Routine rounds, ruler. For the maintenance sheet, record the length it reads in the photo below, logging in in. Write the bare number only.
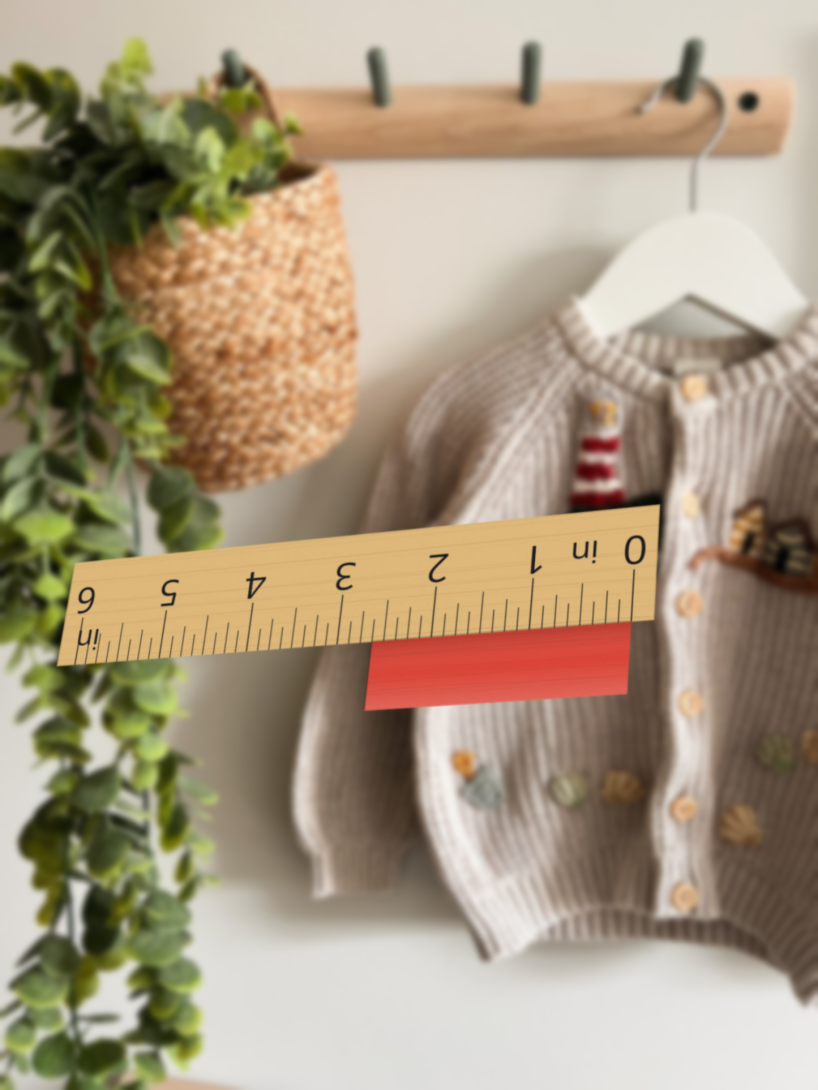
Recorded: 2.625
